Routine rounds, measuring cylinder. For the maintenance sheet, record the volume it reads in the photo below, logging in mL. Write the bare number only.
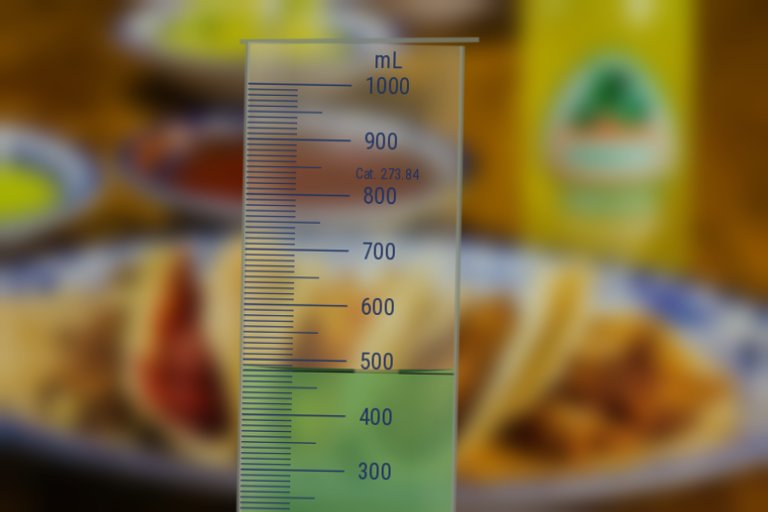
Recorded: 480
